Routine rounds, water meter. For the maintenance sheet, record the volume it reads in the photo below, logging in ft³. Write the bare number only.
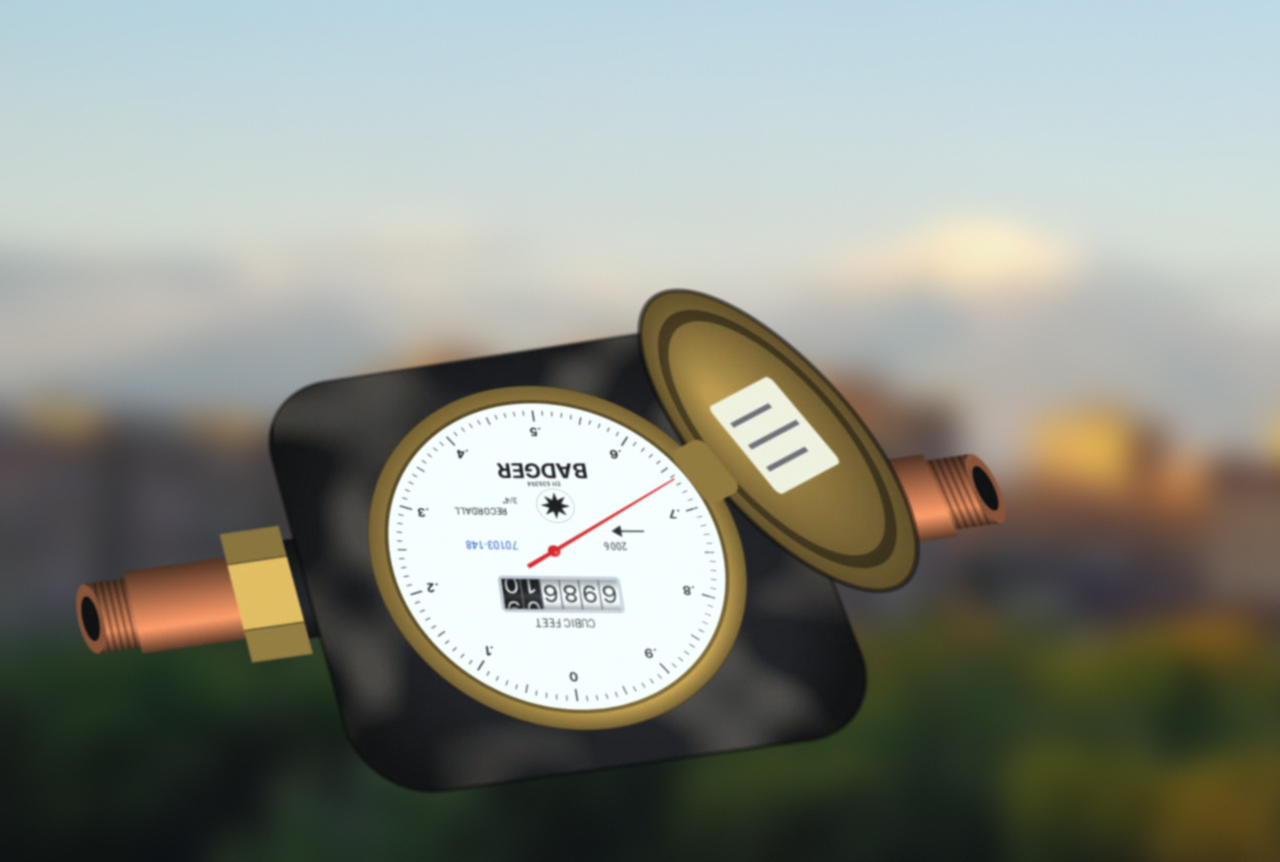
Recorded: 698609.66
